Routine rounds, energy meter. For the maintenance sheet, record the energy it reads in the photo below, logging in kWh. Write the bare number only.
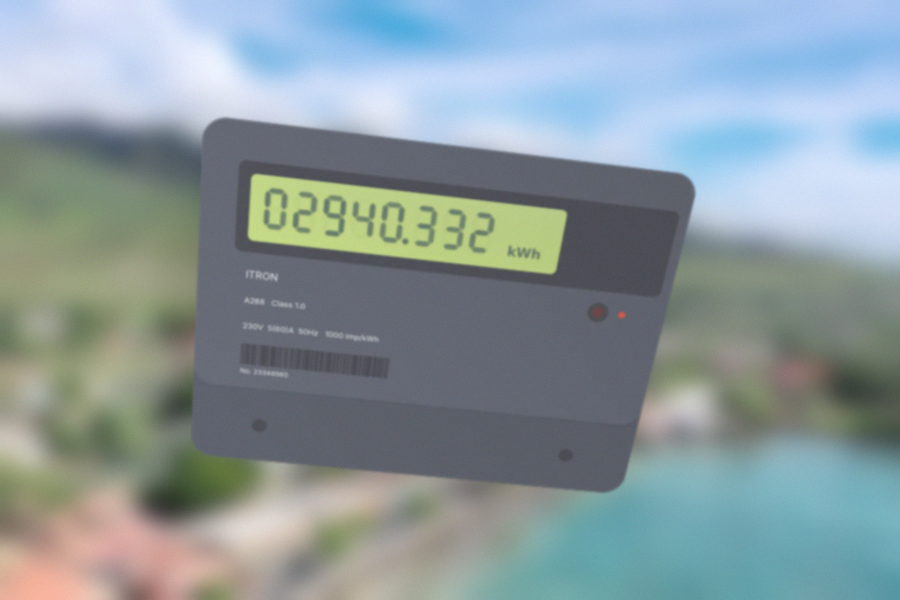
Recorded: 2940.332
